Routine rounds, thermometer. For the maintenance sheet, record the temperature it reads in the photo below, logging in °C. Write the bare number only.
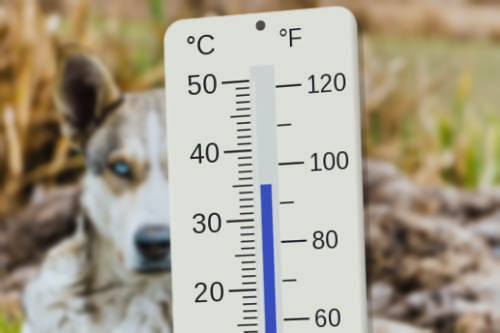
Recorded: 35
